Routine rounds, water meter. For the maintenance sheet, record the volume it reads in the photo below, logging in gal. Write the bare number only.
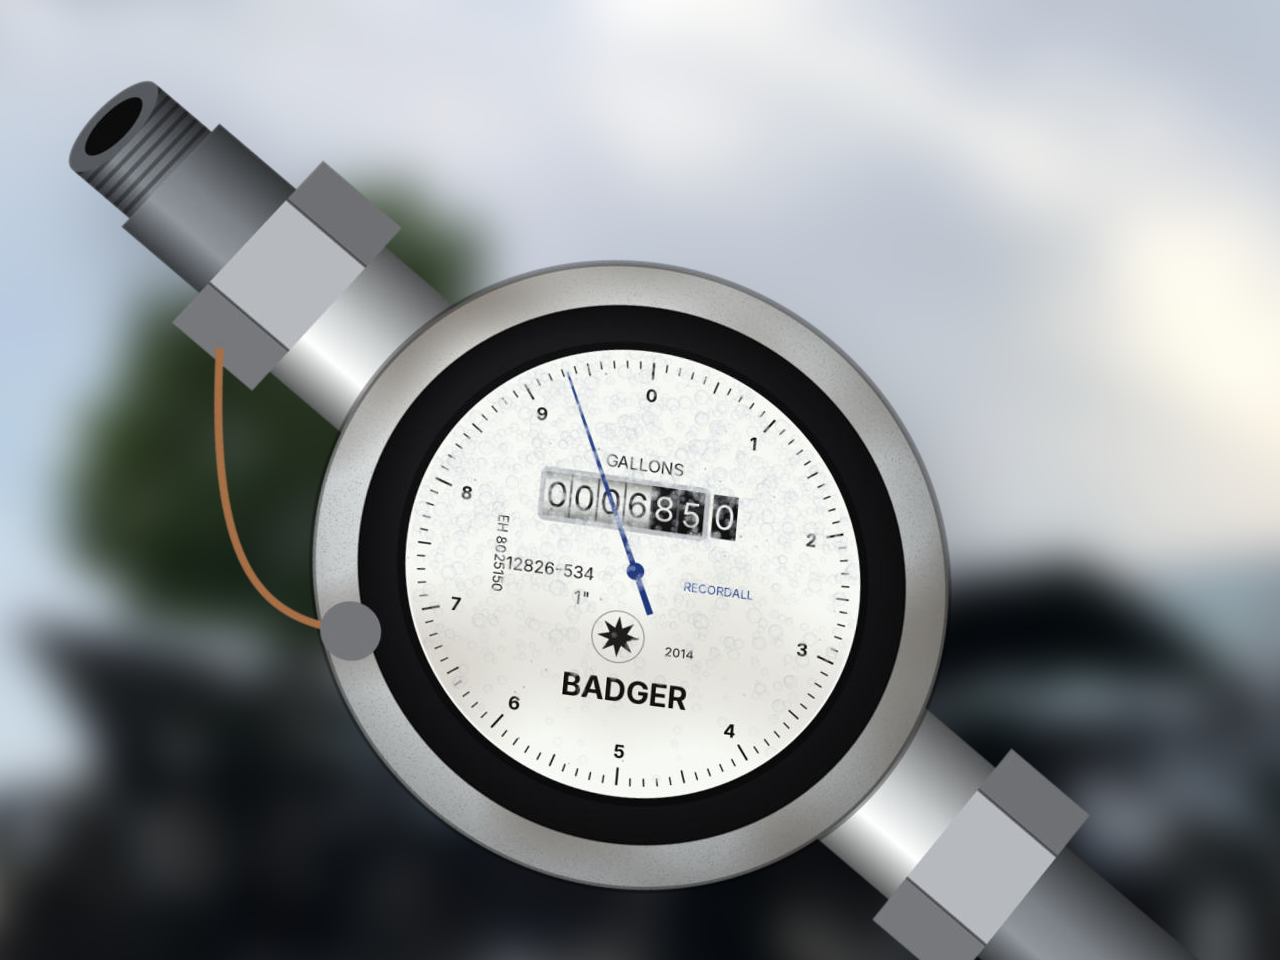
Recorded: 6849.3
